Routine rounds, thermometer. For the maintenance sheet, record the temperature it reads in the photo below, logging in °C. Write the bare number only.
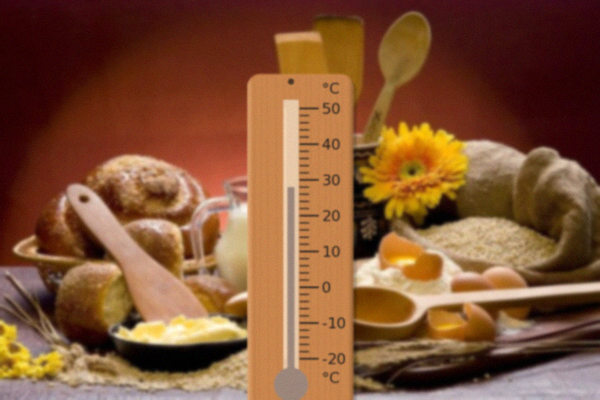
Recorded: 28
